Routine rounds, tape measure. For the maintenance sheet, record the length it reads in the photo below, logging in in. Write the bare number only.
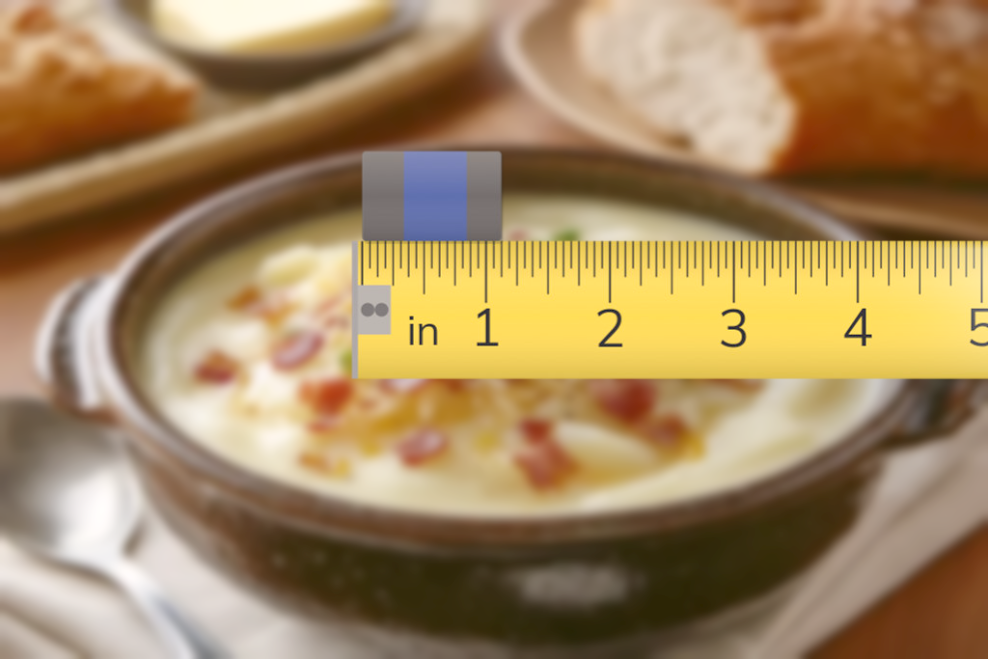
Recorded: 1.125
